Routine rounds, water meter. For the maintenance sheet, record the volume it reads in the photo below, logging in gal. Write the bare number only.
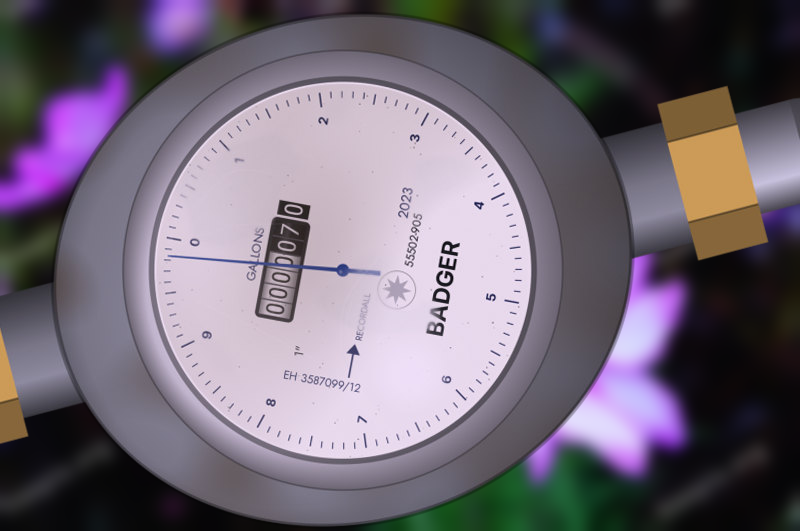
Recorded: 69.8
